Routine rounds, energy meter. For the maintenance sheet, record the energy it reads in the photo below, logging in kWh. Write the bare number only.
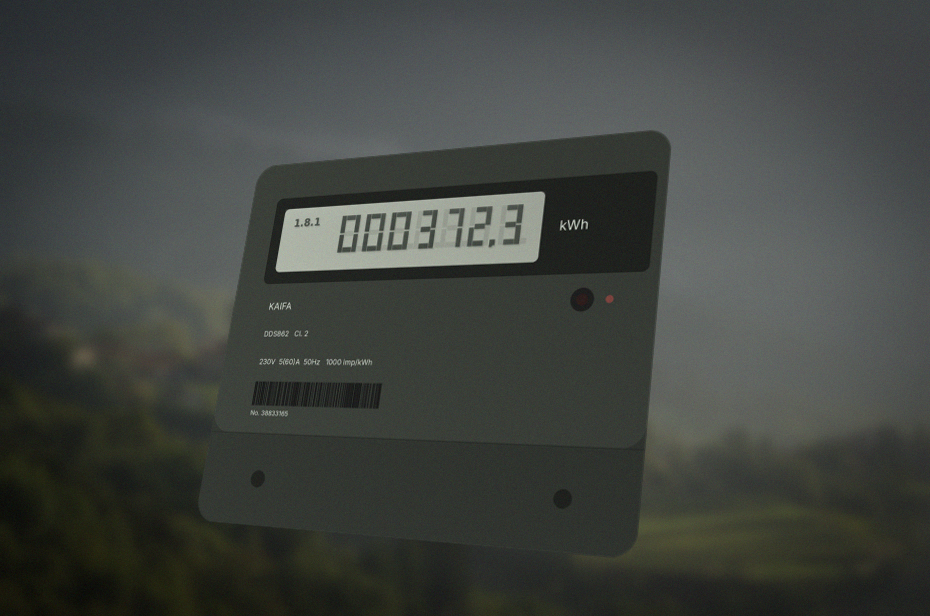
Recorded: 372.3
